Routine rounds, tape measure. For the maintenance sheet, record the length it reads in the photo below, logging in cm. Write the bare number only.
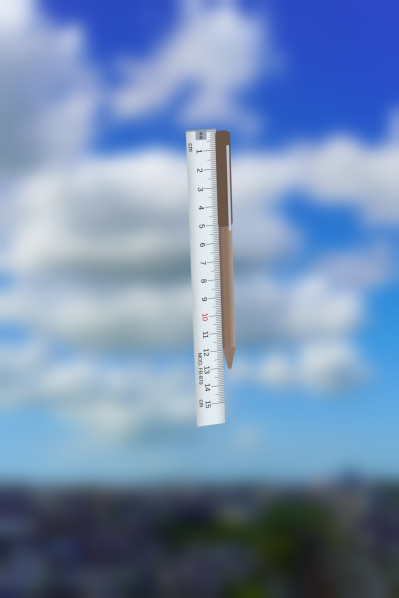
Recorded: 13.5
